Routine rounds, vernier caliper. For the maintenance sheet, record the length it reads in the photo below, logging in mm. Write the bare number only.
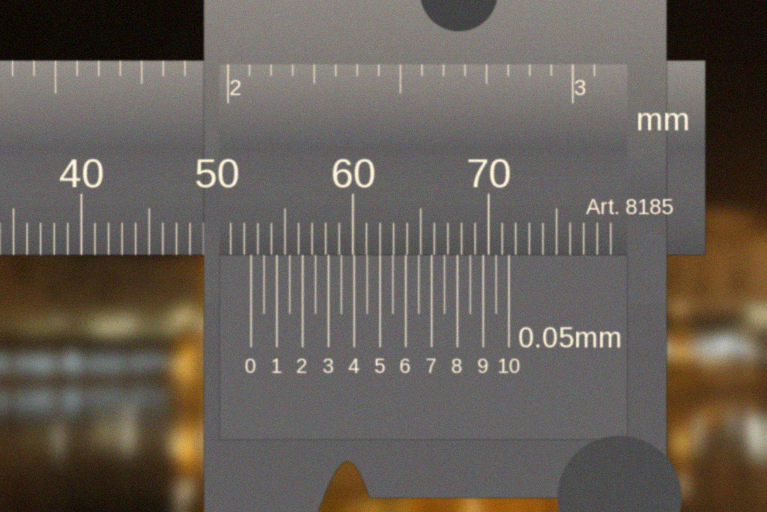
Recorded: 52.5
